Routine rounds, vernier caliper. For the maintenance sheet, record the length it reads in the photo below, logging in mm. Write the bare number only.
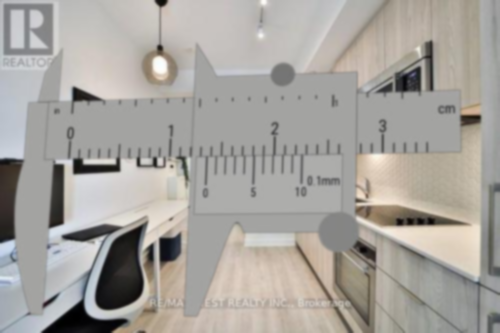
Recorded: 13.6
